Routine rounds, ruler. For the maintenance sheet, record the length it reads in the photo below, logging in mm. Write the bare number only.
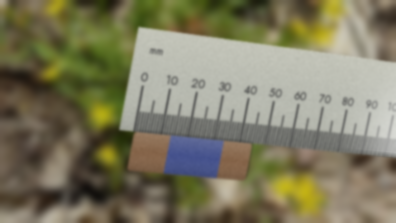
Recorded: 45
